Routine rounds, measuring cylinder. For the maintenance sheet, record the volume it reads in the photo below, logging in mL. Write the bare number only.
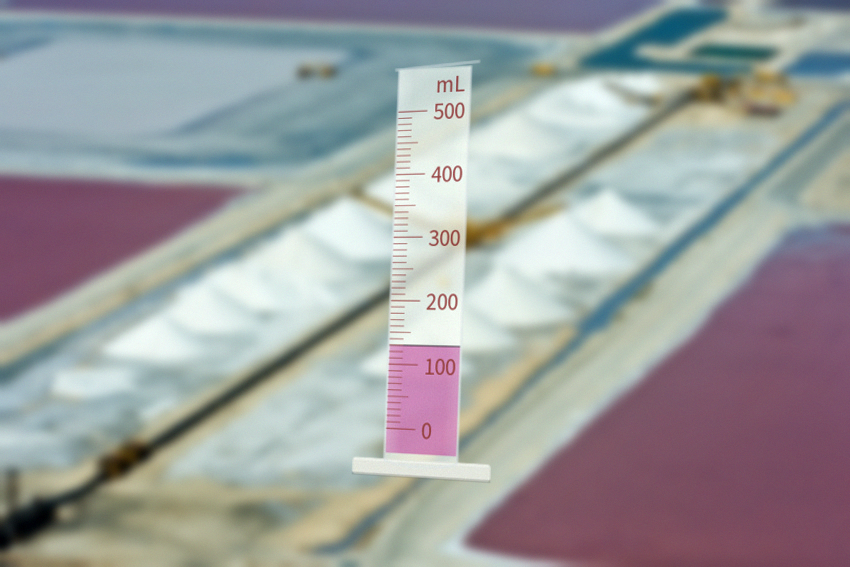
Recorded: 130
